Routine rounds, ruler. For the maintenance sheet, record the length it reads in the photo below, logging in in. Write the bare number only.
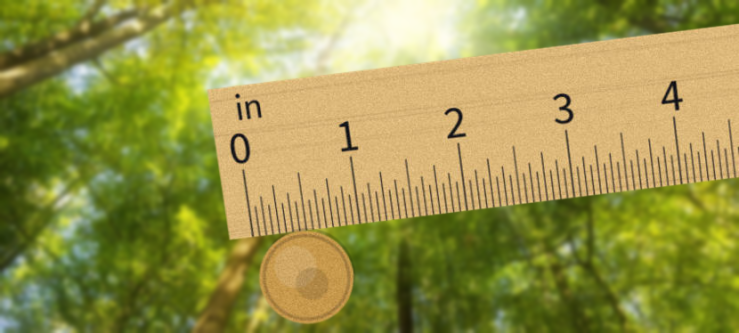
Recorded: 0.875
